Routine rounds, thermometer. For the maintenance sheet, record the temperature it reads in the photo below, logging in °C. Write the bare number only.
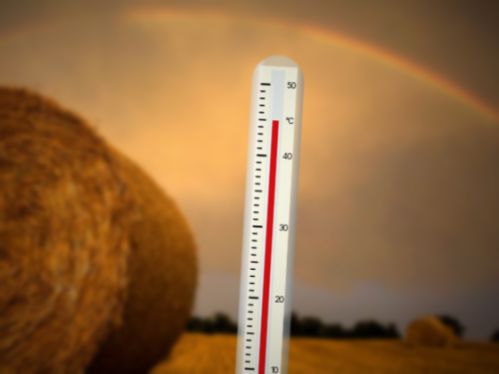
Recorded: 45
